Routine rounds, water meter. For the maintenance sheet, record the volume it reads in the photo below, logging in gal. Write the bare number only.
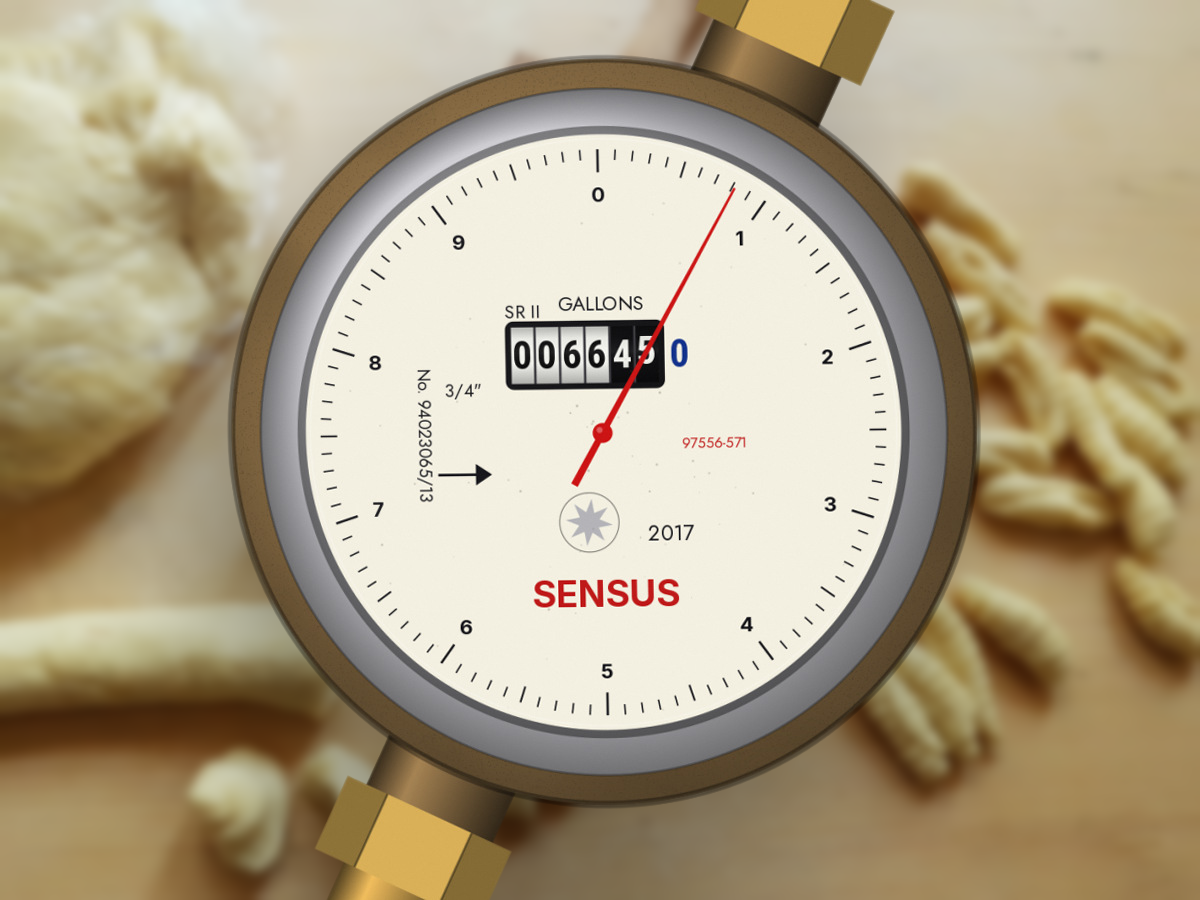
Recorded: 66450.8
